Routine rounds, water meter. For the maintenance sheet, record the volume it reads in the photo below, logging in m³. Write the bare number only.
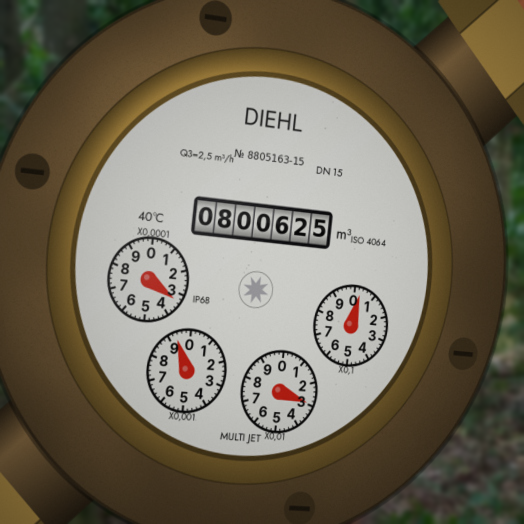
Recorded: 800625.0293
